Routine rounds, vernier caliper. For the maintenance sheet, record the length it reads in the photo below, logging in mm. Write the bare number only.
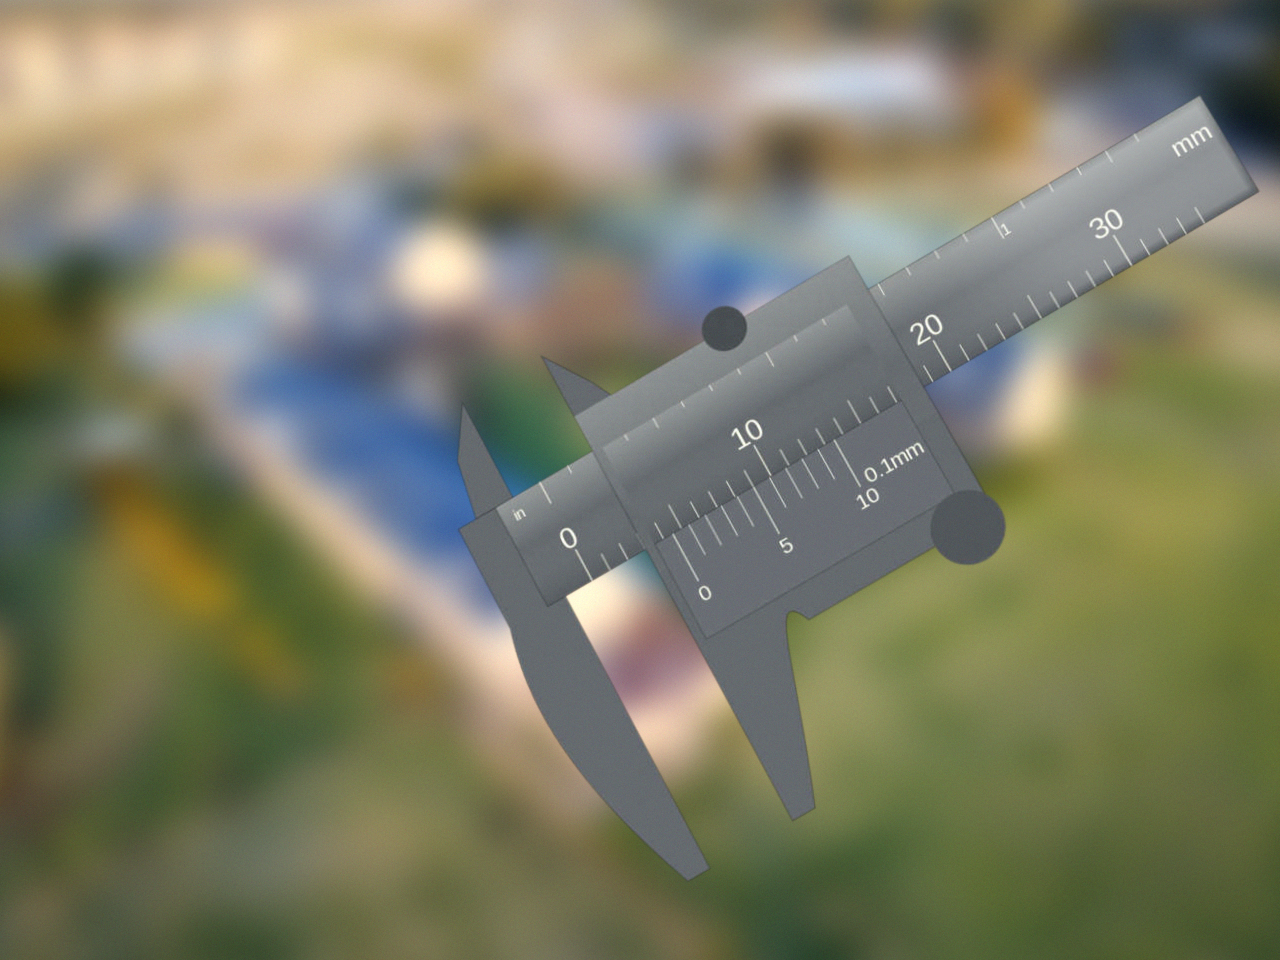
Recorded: 4.5
